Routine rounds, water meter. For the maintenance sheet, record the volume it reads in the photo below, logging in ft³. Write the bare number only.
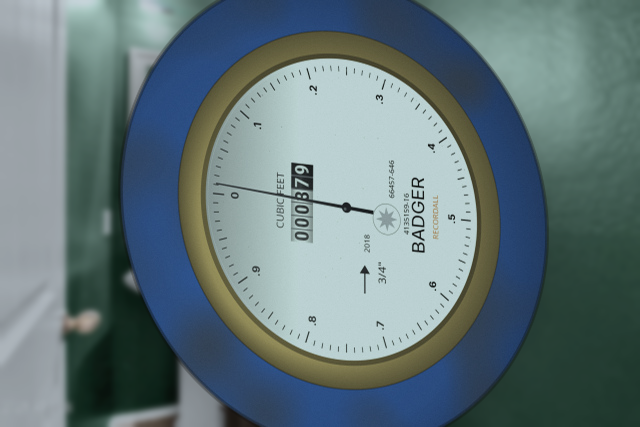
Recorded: 379.01
